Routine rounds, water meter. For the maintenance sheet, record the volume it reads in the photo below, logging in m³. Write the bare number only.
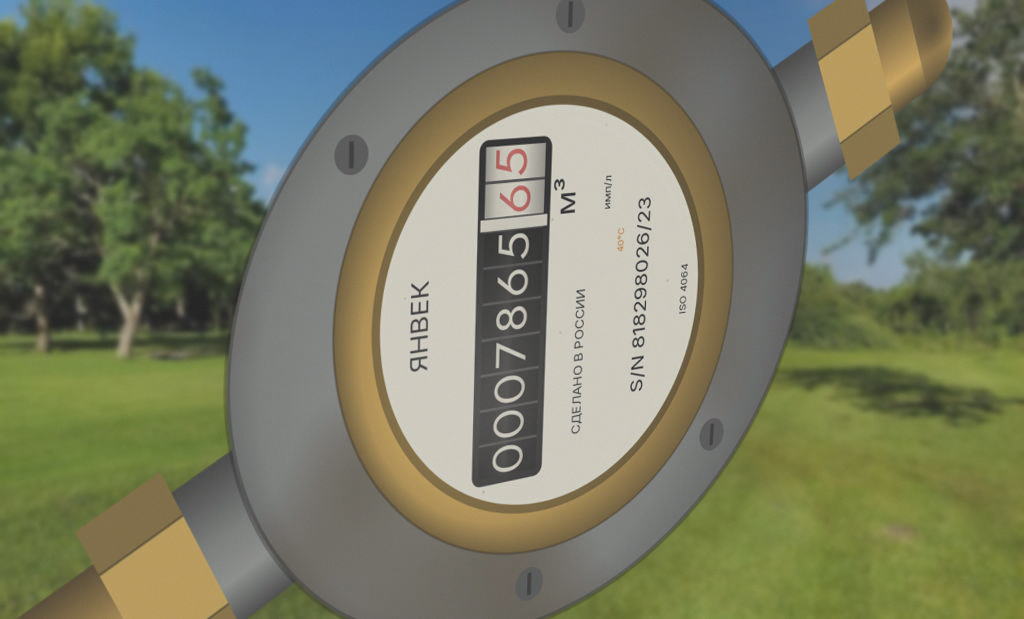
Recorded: 7865.65
